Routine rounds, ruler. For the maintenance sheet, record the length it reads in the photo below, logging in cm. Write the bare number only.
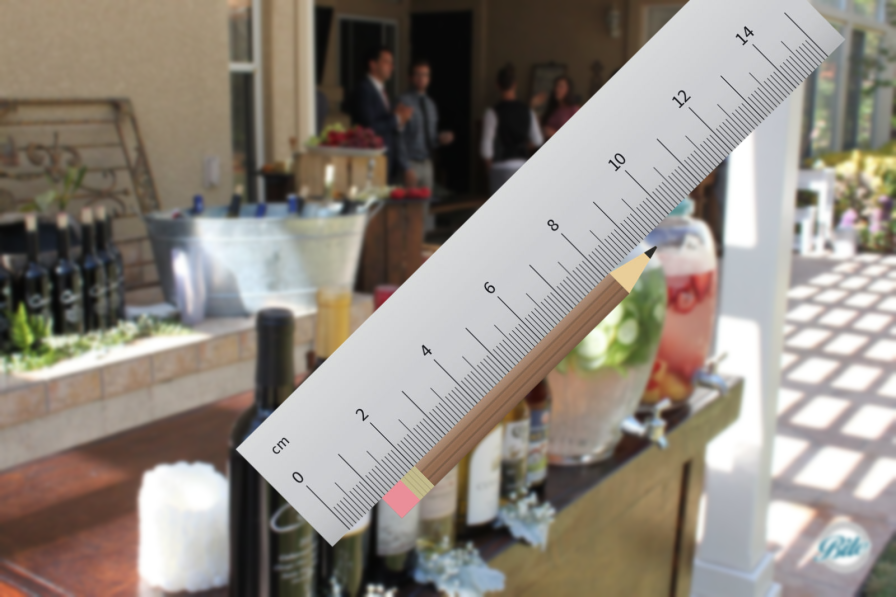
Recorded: 8.3
